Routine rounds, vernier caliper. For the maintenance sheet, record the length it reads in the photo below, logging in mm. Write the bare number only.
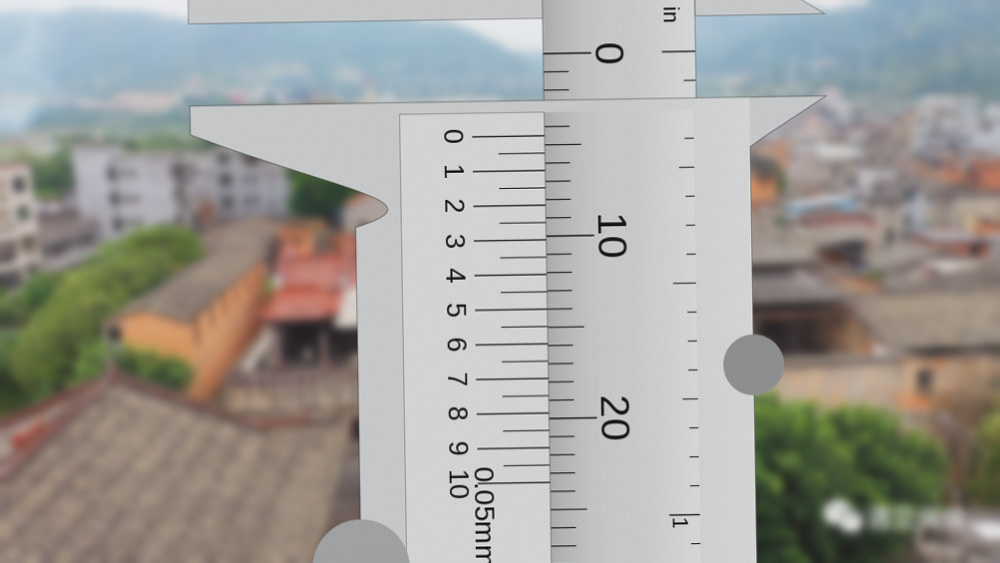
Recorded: 4.5
